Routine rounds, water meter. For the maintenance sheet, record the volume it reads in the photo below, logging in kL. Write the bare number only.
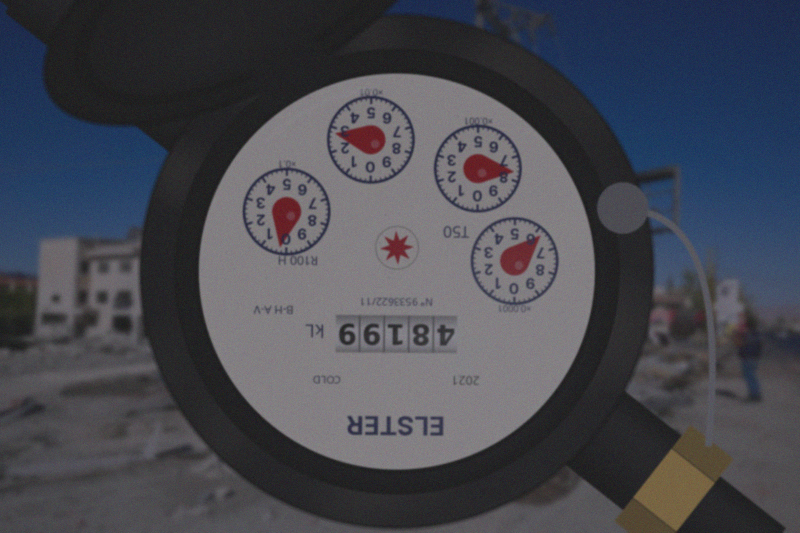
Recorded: 48199.0276
